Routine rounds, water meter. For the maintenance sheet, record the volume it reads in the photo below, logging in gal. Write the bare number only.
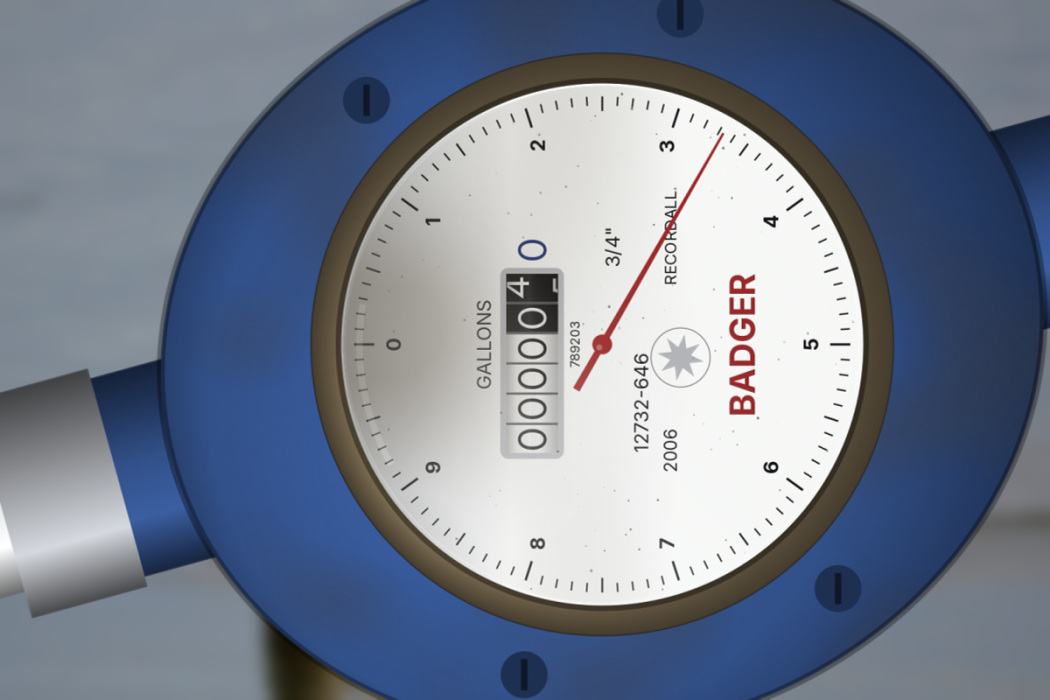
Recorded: 43.3
